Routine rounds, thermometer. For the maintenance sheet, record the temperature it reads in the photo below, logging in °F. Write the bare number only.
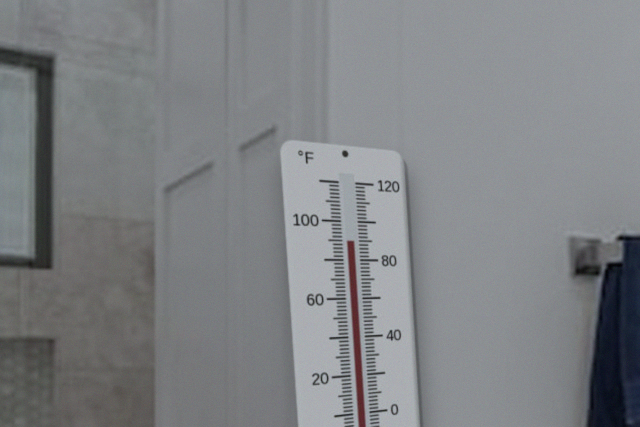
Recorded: 90
